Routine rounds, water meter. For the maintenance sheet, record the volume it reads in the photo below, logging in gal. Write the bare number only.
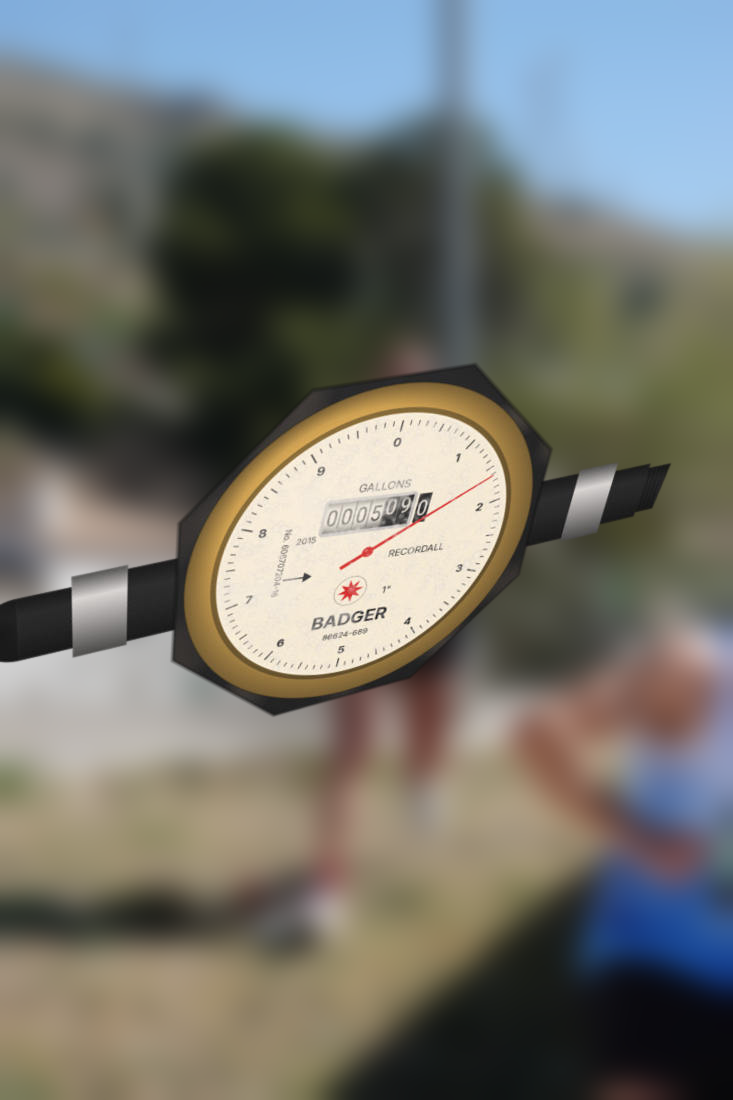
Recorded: 5091.6
